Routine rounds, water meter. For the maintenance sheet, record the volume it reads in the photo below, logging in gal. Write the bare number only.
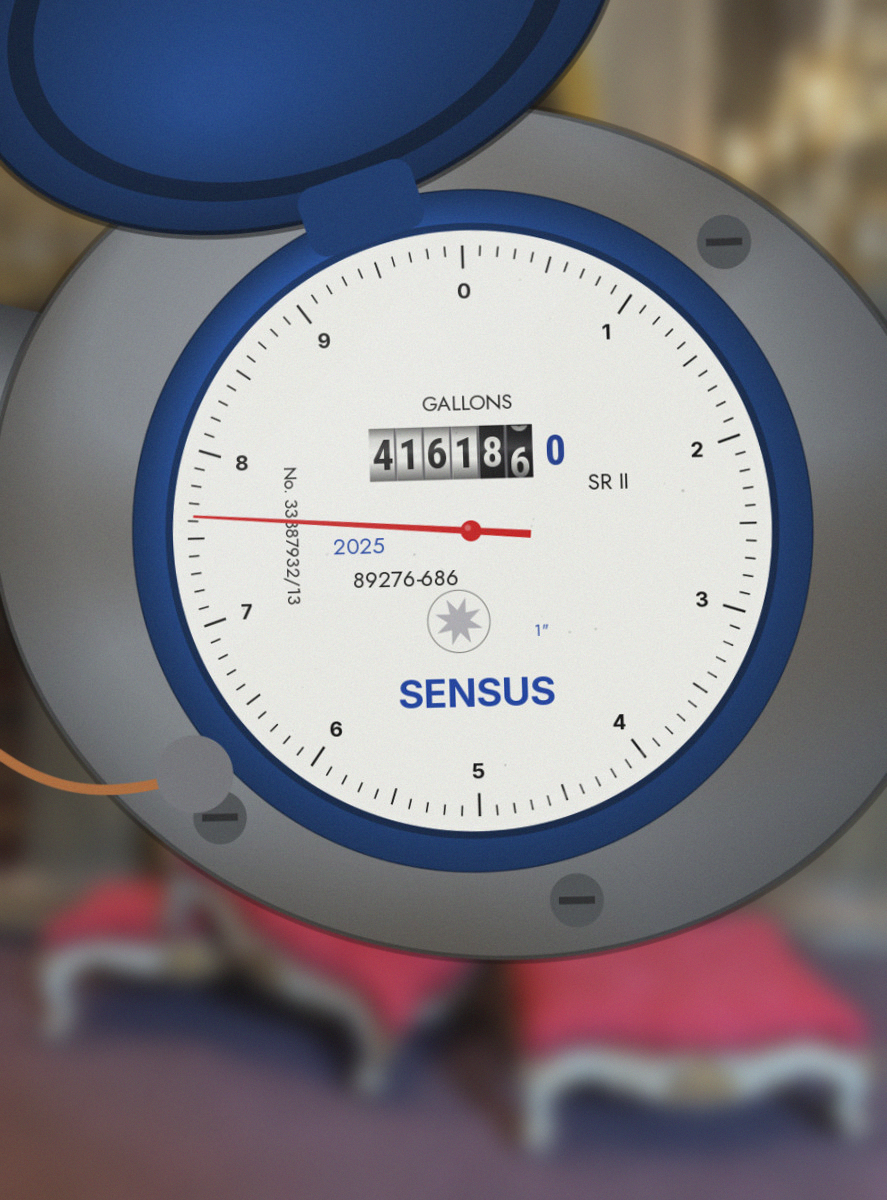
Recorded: 4161857.6
